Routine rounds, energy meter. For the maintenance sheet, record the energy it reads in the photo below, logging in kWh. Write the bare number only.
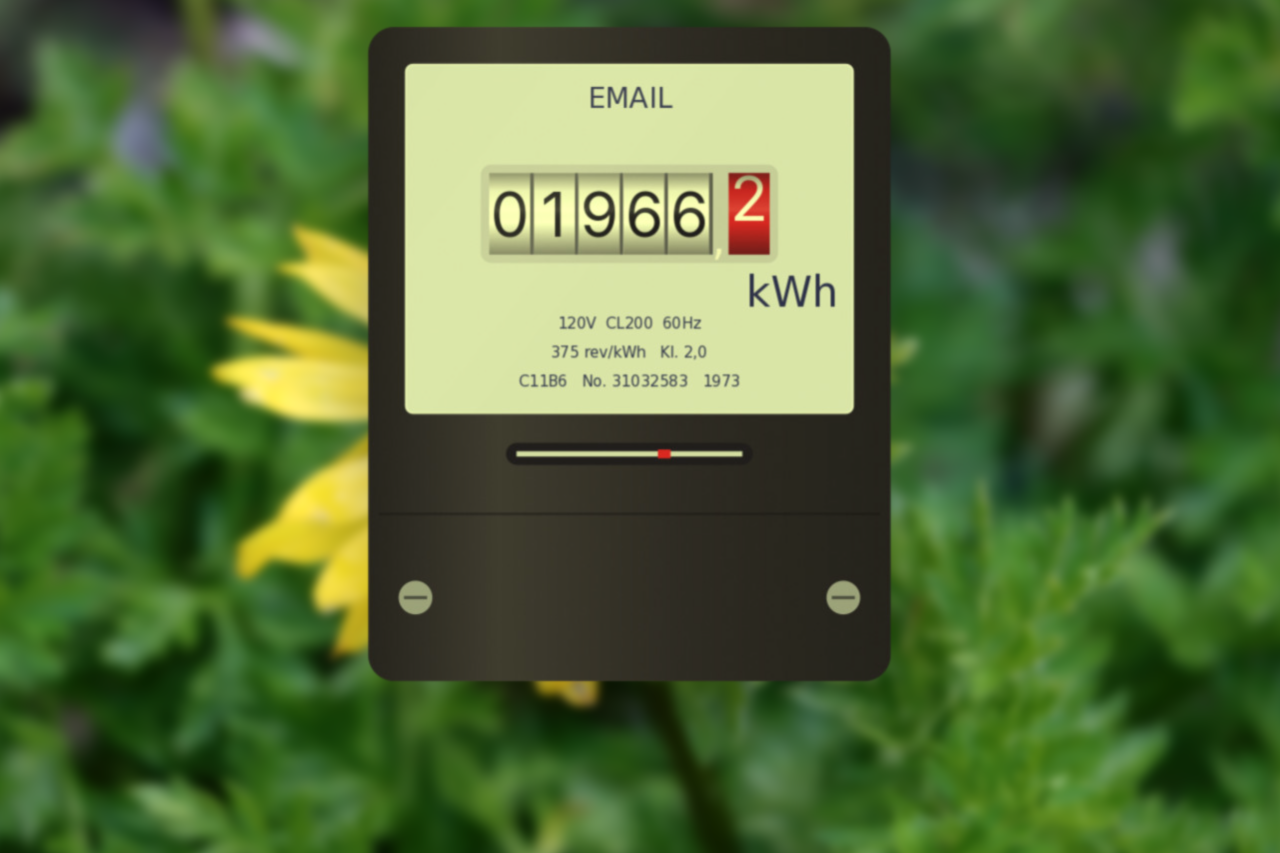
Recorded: 1966.2
